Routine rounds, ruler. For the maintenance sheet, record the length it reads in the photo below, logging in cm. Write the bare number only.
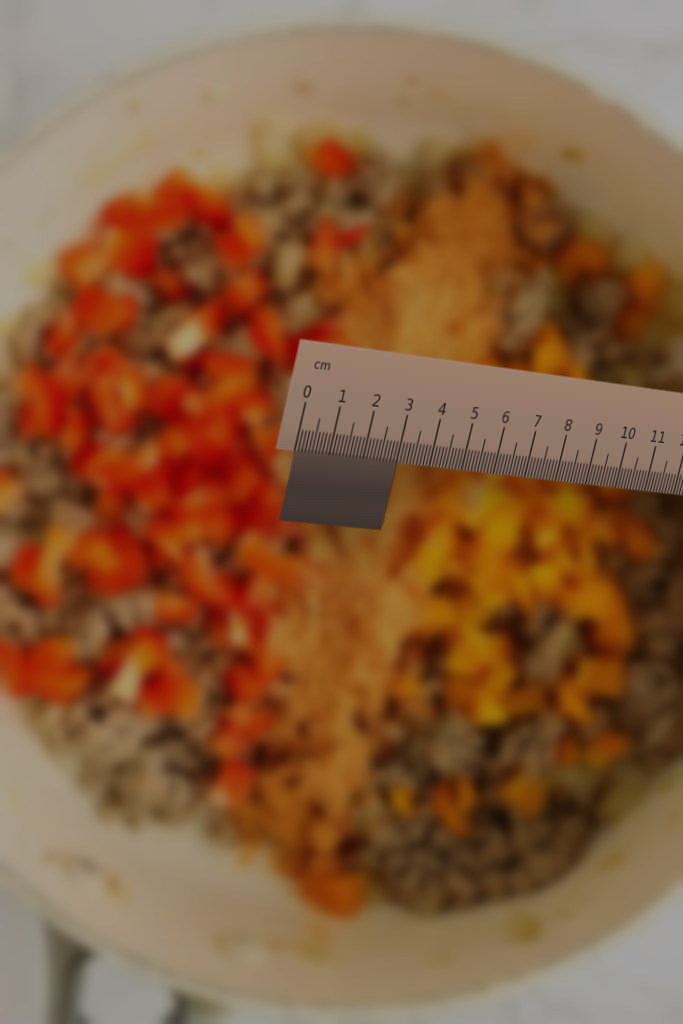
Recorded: 3
